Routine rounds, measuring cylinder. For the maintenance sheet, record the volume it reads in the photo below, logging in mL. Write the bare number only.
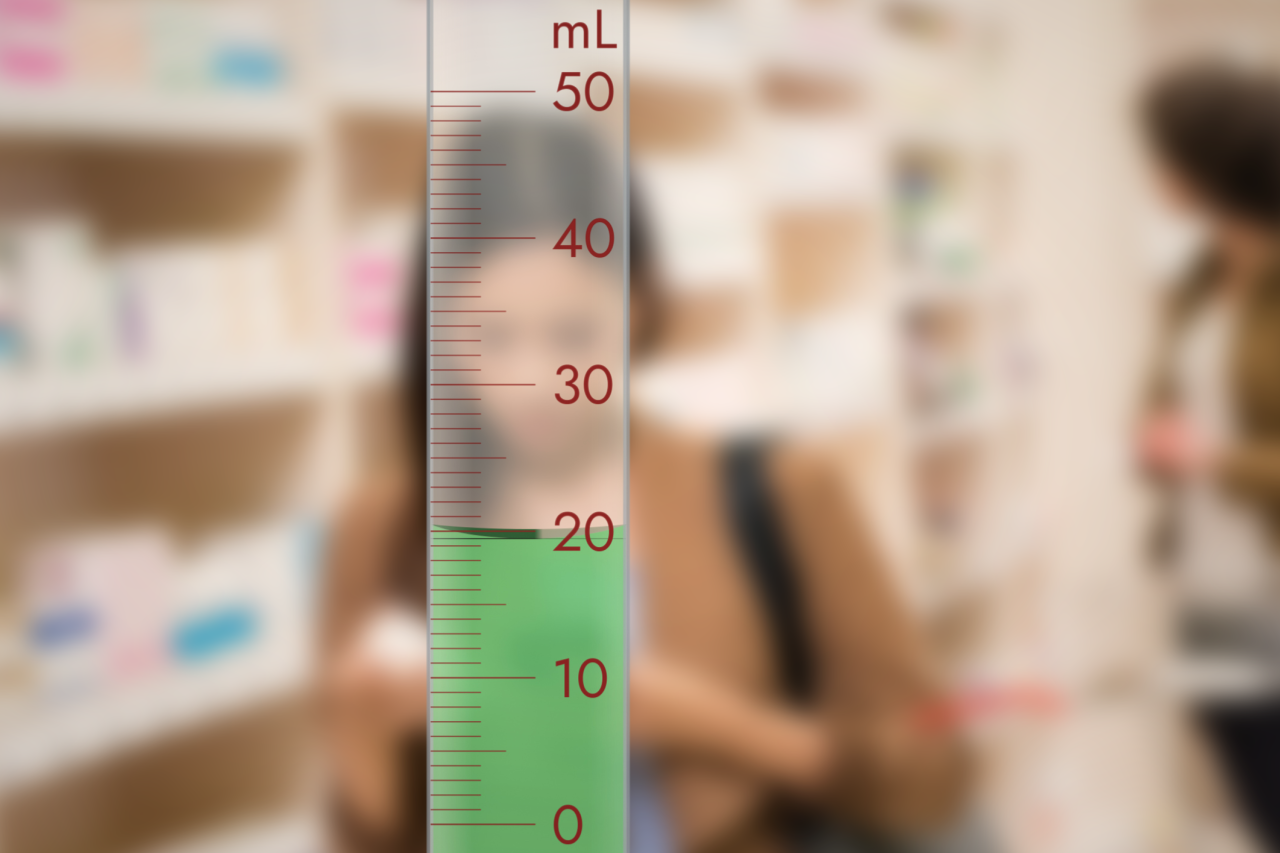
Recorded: 19.5
